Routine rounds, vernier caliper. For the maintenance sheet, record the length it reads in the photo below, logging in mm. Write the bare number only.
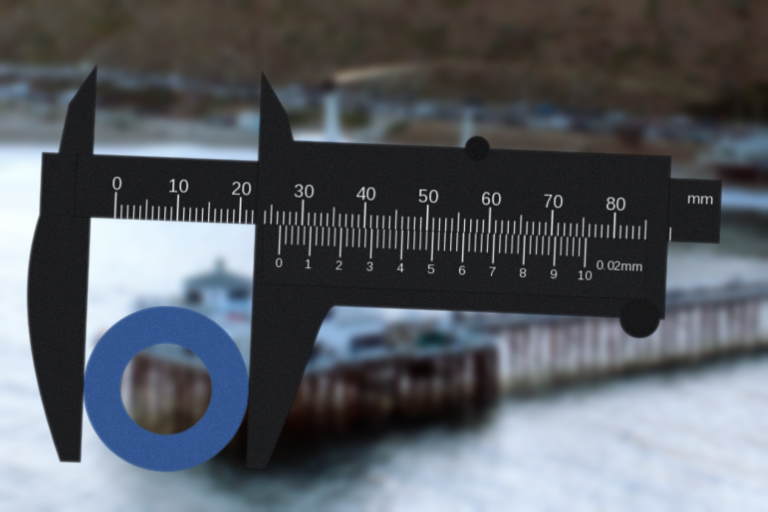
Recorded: 26.5
